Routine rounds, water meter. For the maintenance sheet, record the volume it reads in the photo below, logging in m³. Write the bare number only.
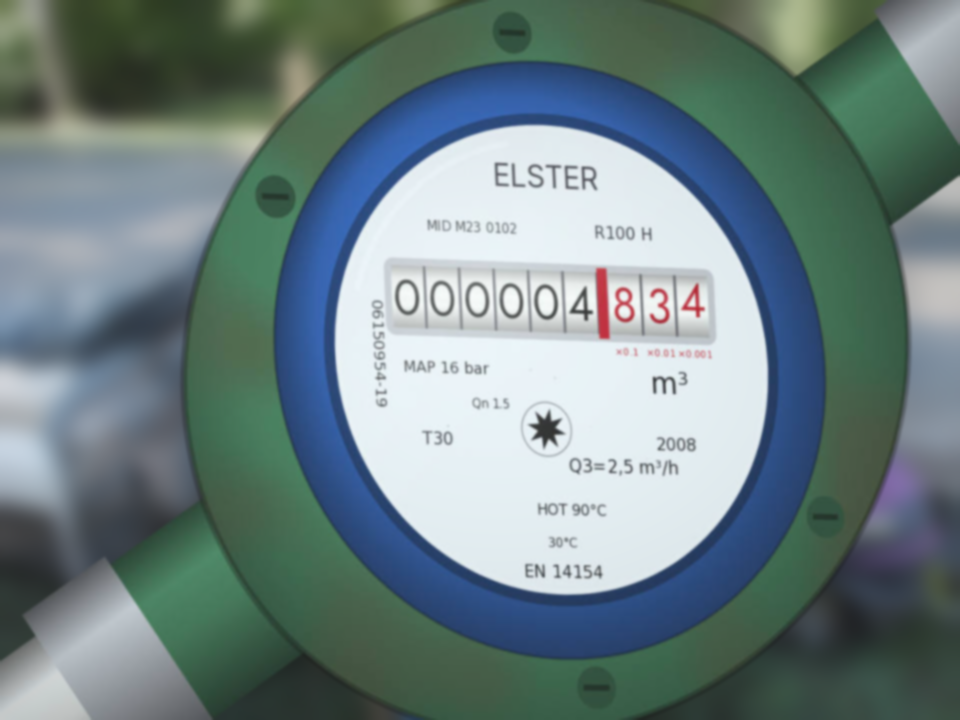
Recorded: 4.834
